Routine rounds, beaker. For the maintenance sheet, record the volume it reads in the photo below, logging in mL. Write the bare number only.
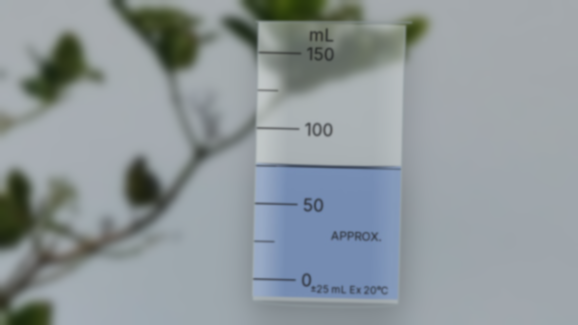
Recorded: 75
